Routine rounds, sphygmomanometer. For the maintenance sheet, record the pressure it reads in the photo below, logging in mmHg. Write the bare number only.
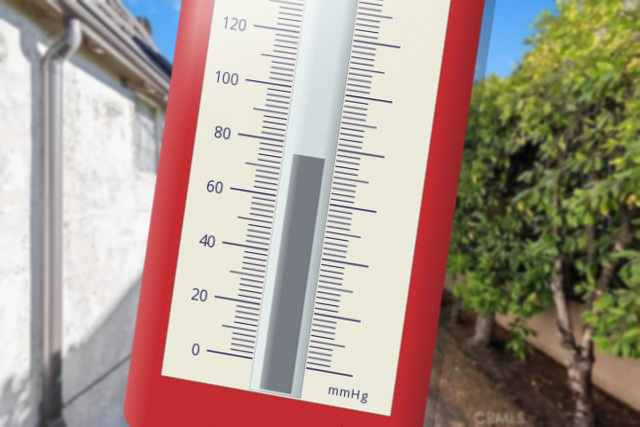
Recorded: 76
